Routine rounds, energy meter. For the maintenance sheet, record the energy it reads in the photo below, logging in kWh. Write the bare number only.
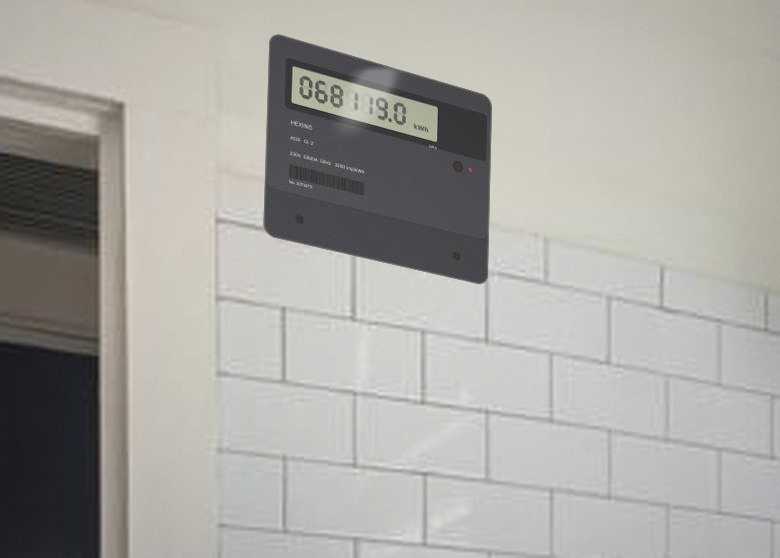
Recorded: 68119.0
